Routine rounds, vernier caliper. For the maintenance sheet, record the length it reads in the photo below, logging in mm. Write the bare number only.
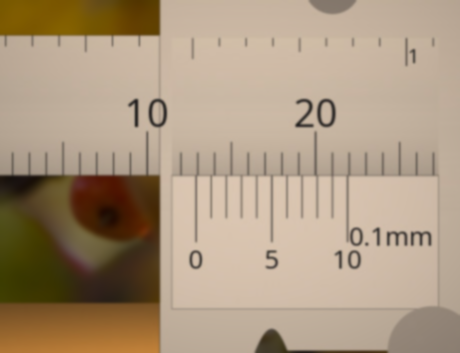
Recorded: 12.9
